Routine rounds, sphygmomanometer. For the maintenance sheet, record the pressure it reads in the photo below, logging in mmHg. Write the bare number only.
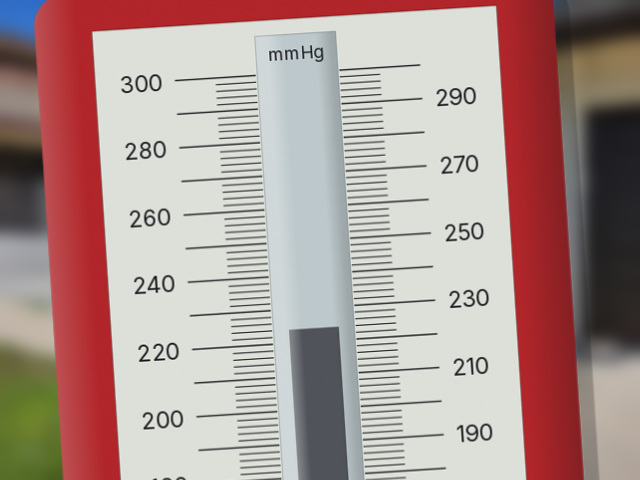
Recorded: 224
